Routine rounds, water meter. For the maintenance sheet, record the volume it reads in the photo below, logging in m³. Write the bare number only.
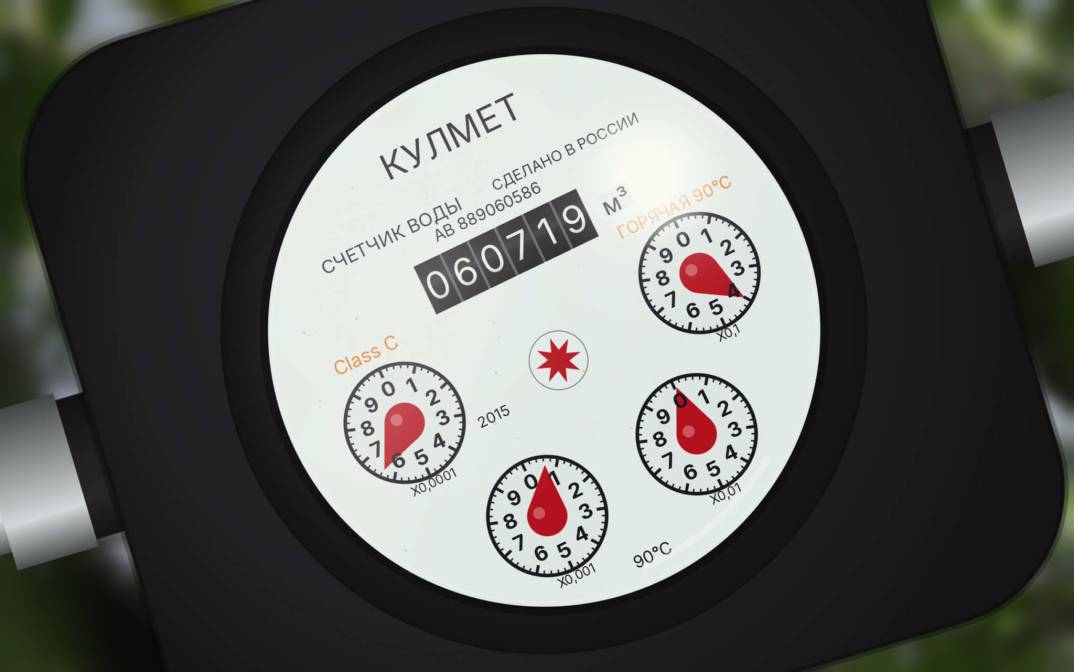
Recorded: 60719.4006
